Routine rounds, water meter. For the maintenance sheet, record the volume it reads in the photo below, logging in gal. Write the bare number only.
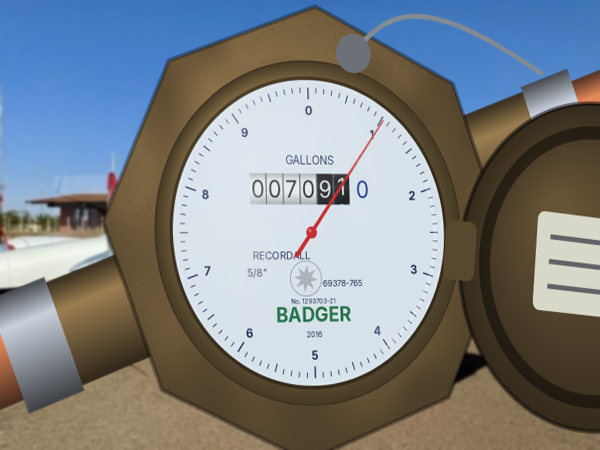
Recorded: 70911.0
